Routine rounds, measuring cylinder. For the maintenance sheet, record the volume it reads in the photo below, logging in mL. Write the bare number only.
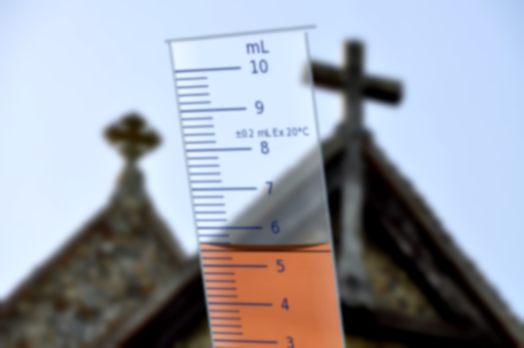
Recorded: 5.4
